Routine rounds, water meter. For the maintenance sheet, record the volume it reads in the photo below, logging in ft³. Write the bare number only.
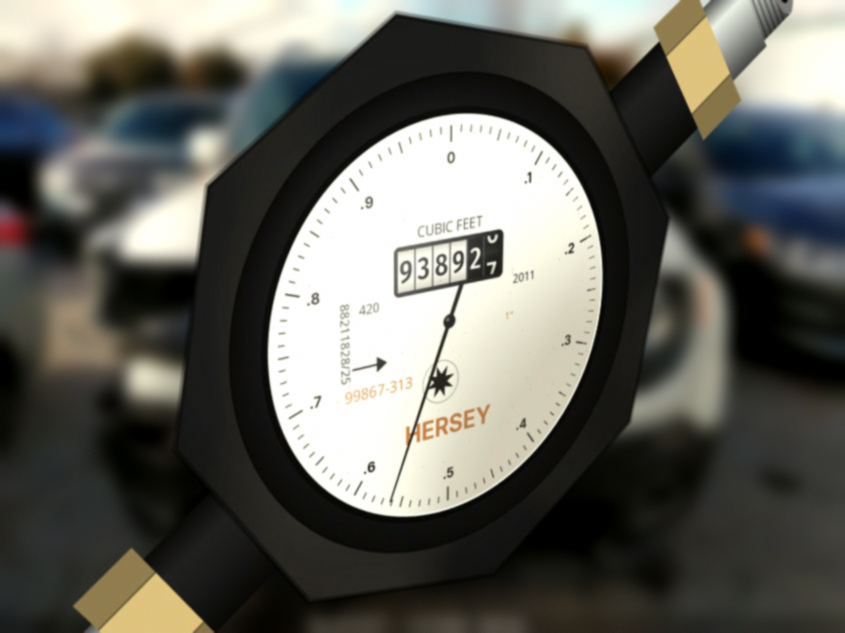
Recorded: 938926.56
